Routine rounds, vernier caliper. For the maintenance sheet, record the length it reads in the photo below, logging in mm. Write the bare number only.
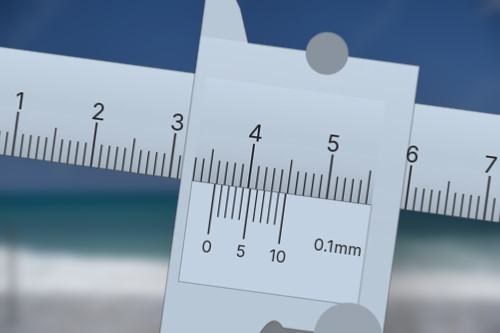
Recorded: 35.8
